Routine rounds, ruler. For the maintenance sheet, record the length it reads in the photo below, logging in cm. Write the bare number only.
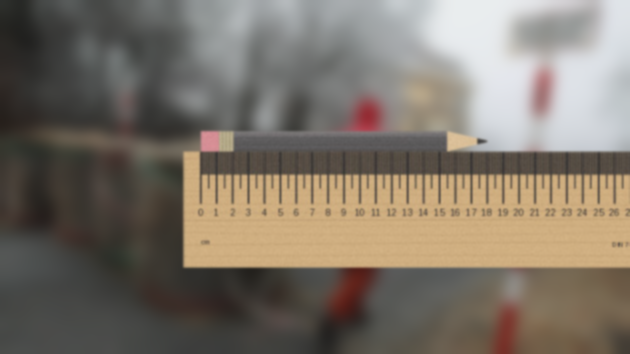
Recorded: 18
